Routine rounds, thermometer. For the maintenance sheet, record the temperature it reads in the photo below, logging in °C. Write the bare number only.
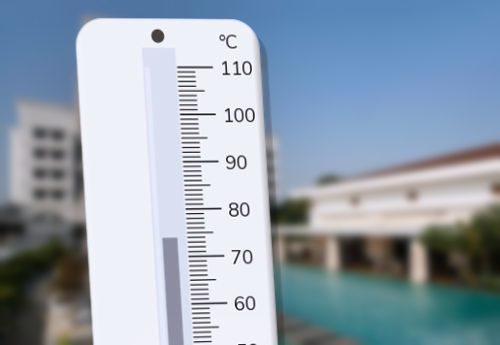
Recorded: 74
